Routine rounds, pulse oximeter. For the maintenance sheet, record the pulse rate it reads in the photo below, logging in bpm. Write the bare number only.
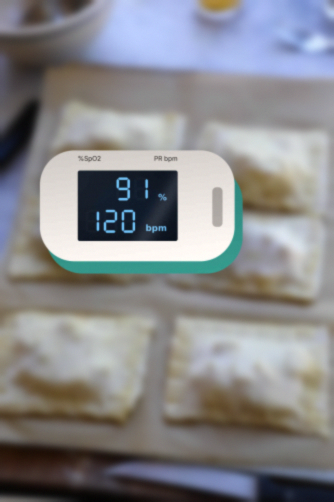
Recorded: 120
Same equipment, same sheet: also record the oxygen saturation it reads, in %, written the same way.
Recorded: 91
